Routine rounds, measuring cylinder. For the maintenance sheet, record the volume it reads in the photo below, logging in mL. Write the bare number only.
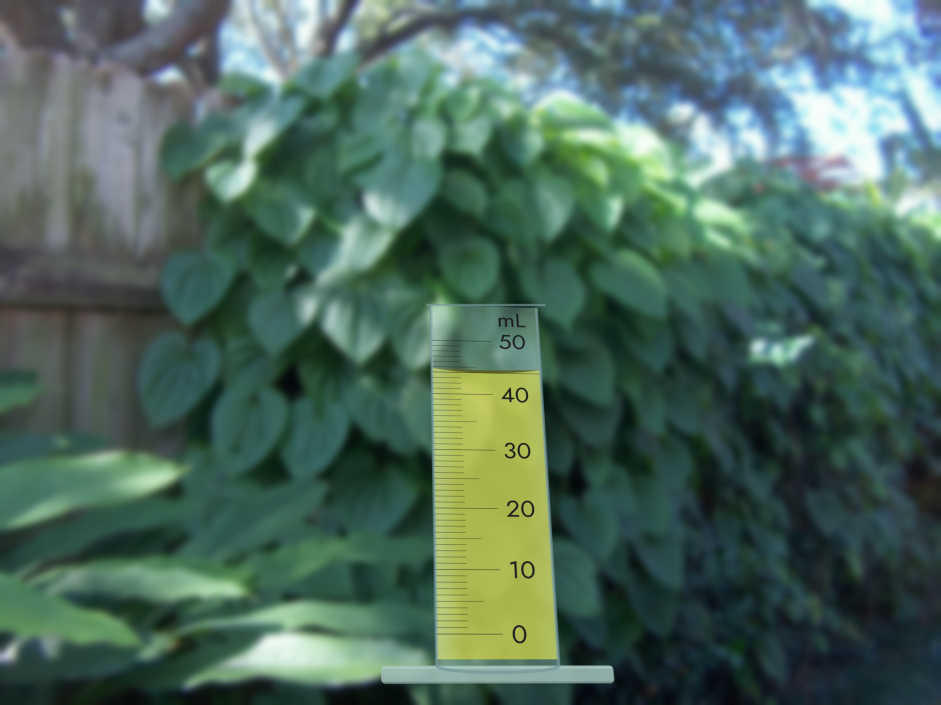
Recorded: 44
